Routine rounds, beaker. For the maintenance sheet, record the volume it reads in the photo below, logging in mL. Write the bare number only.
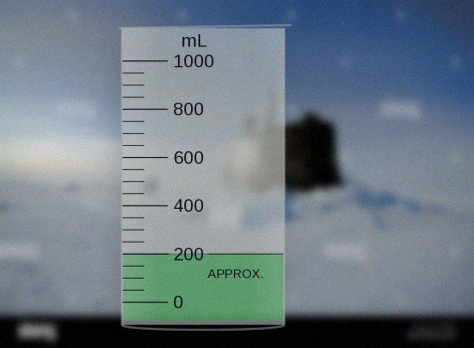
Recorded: 200
